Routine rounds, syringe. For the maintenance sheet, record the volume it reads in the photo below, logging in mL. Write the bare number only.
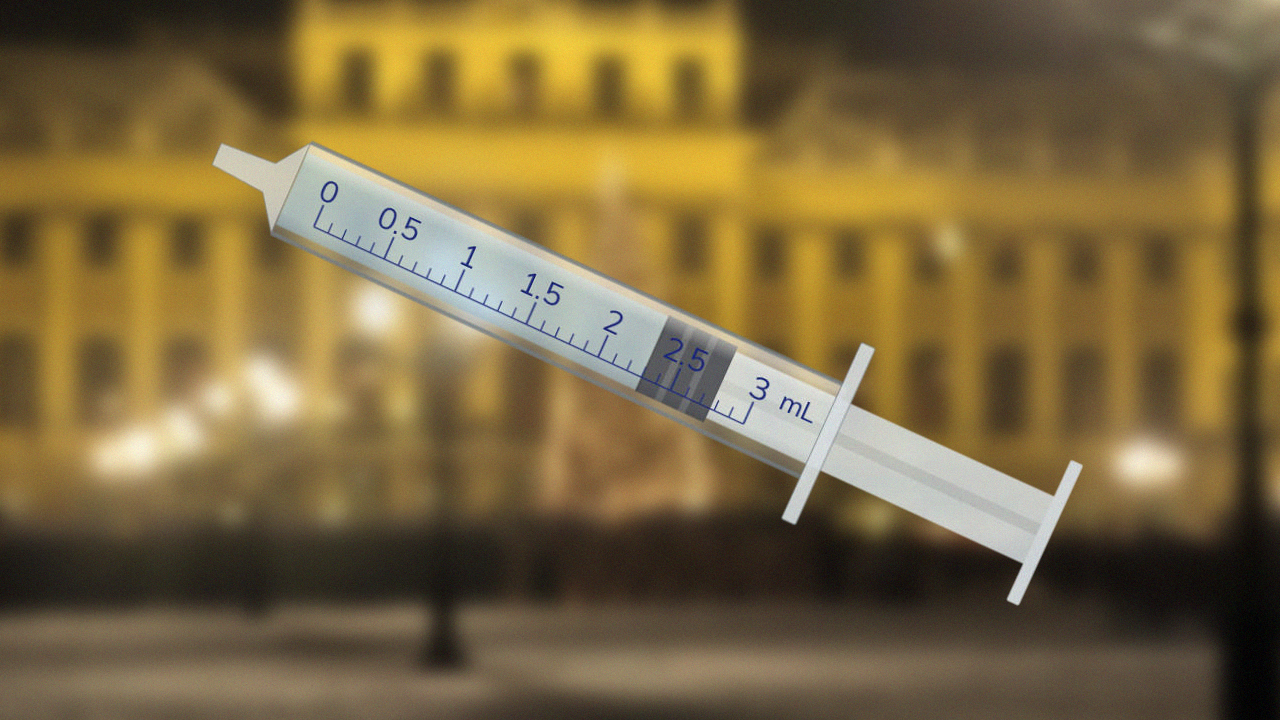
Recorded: 2.3
